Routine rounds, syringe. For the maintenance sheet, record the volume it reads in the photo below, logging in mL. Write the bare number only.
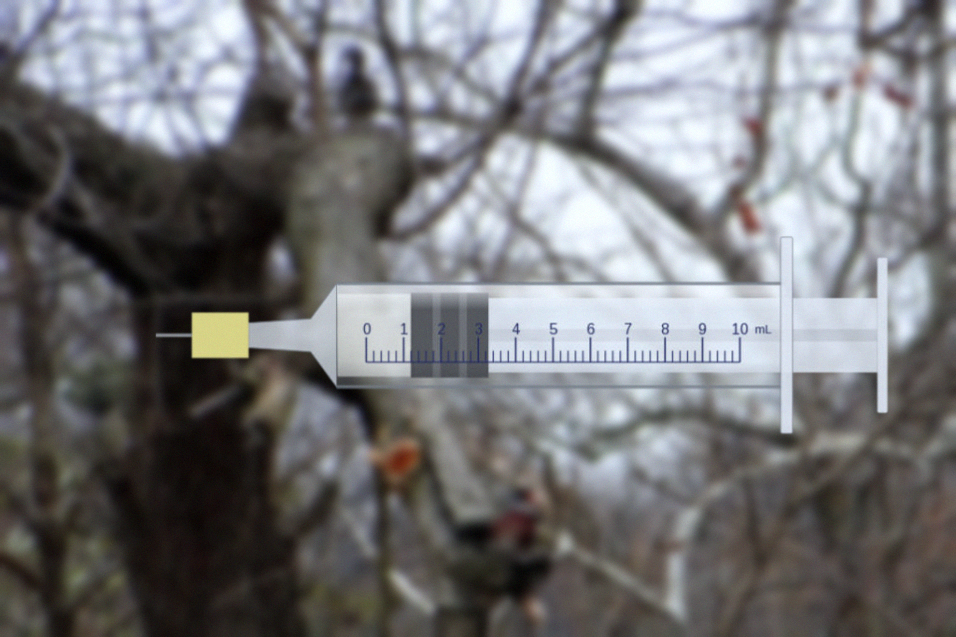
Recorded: 1.2
